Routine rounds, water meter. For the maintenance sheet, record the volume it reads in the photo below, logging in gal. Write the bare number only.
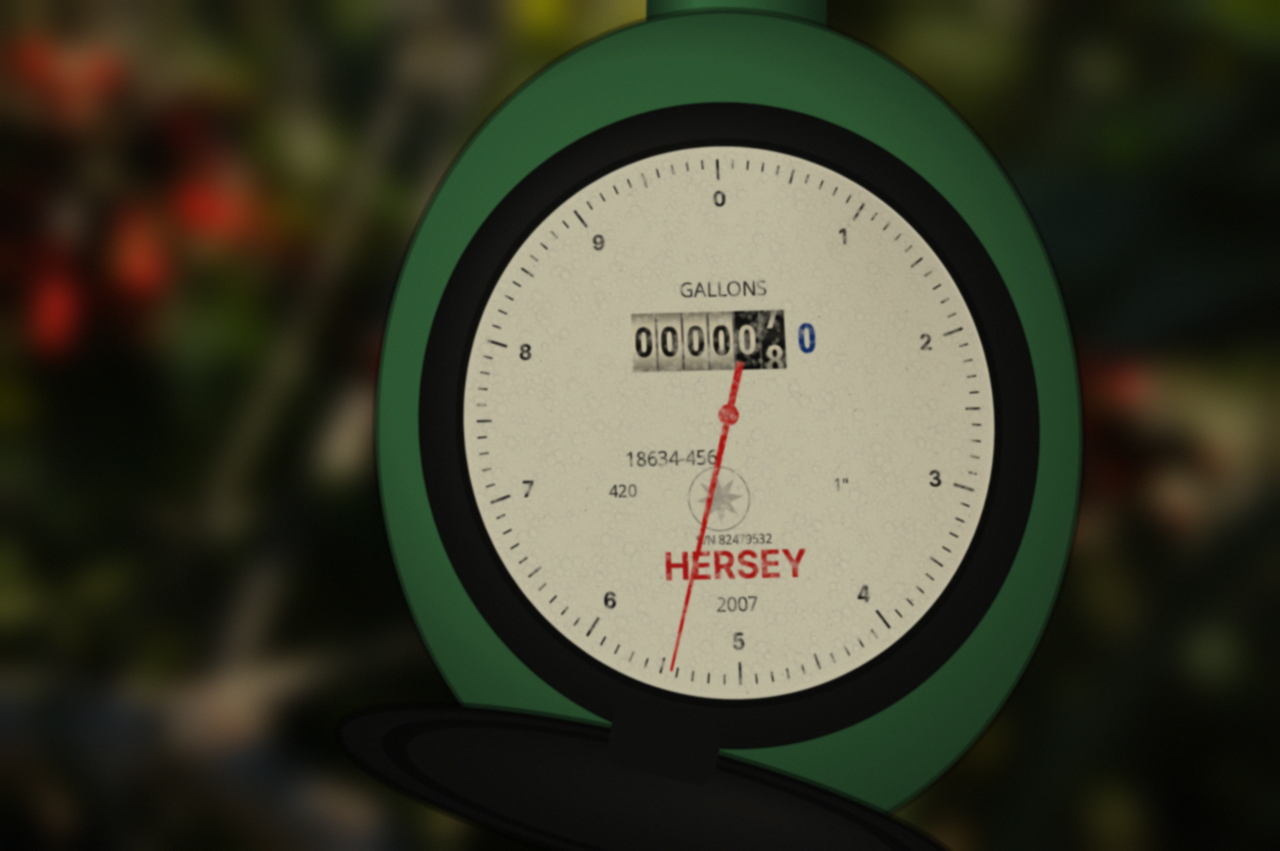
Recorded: 75.4
